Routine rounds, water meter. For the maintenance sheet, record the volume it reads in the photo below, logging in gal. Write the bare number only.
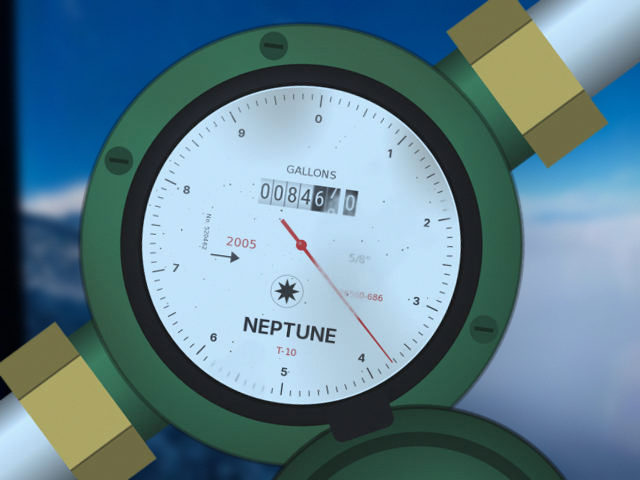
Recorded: 84673.7
